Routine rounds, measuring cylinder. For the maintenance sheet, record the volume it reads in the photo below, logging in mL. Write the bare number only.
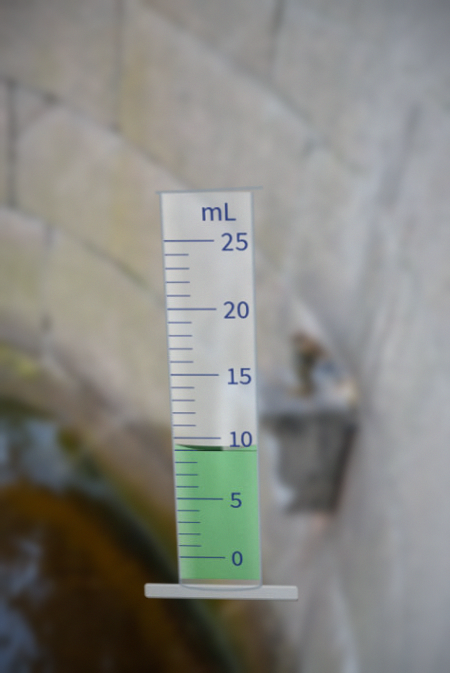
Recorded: 9
